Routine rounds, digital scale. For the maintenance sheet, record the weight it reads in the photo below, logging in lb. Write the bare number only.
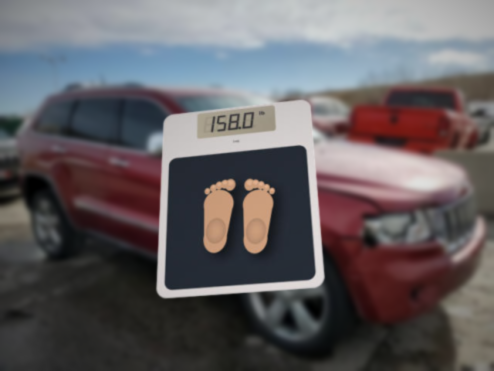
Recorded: 158.0
